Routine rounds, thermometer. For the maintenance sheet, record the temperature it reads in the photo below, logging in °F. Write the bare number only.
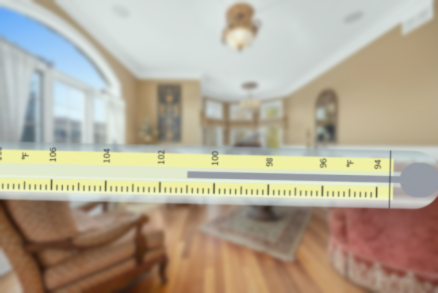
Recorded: 101
